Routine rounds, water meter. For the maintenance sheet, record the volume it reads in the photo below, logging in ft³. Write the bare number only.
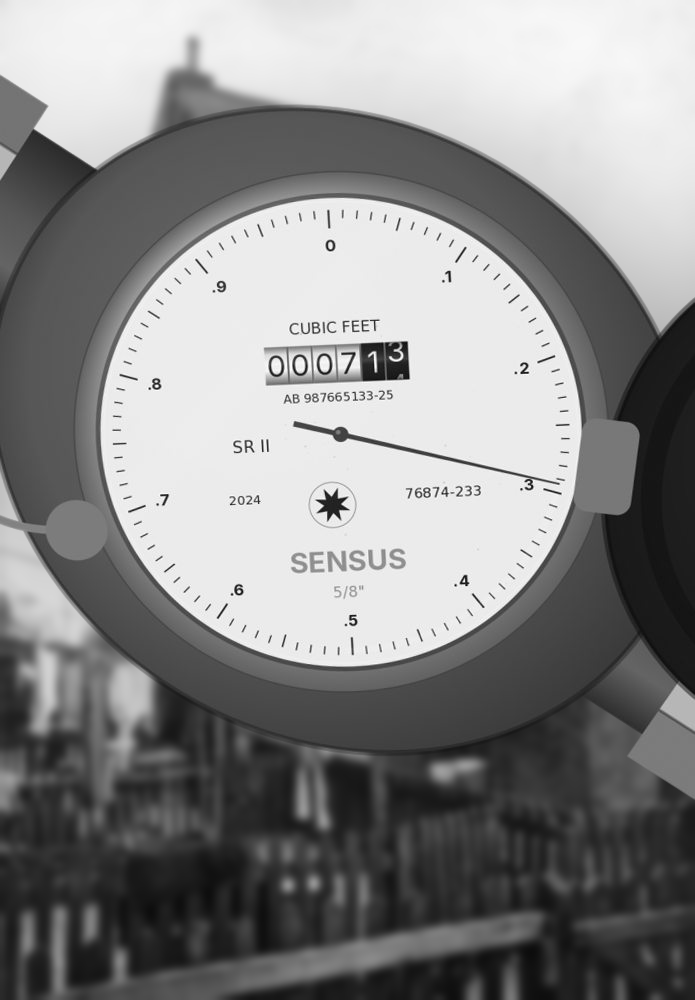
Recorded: 713.29
